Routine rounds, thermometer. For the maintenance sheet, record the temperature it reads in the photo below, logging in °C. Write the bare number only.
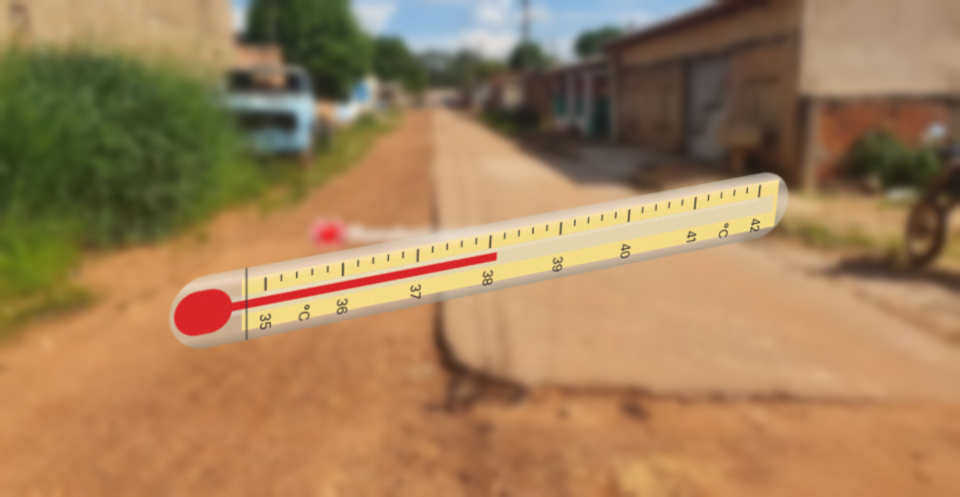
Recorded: 38.1
